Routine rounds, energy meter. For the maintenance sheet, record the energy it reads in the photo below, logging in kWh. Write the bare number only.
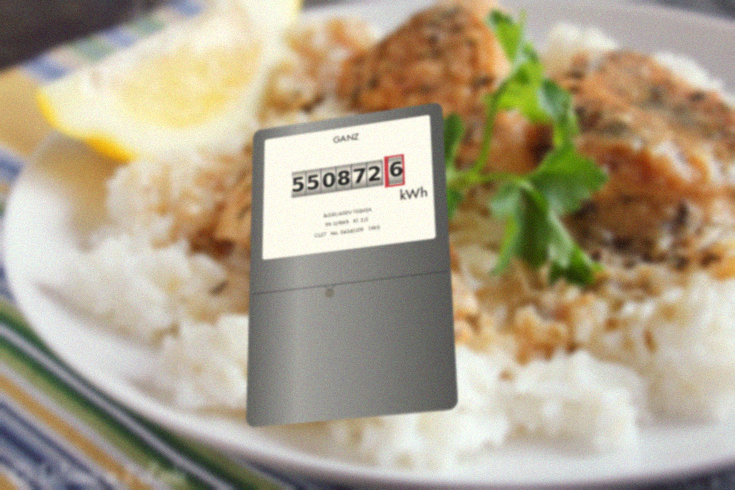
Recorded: 550872.6
